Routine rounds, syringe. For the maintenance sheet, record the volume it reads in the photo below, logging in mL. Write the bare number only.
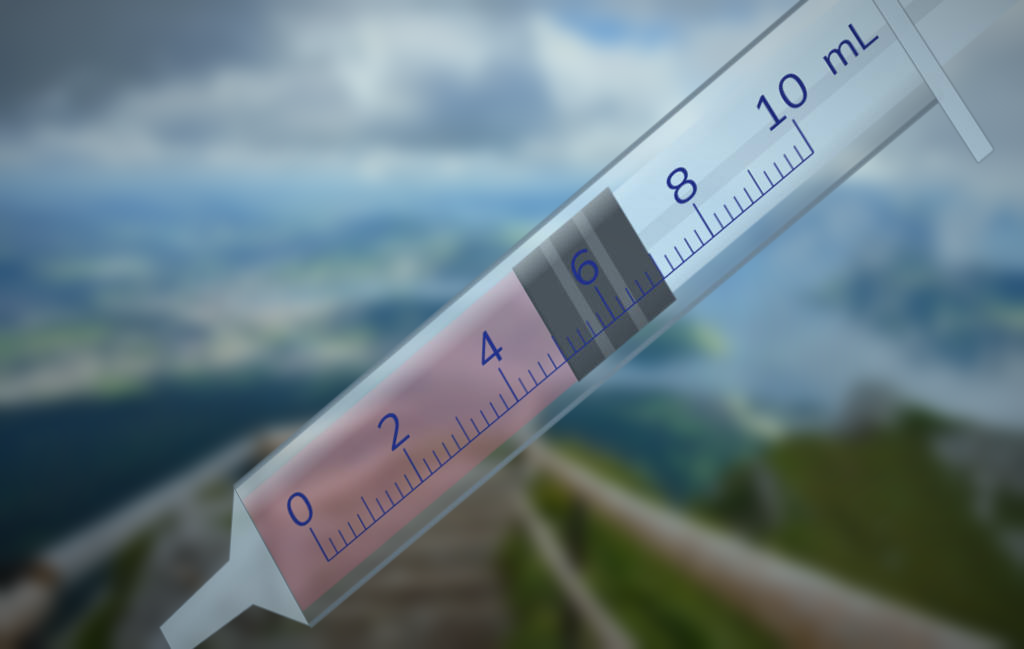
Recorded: 5
